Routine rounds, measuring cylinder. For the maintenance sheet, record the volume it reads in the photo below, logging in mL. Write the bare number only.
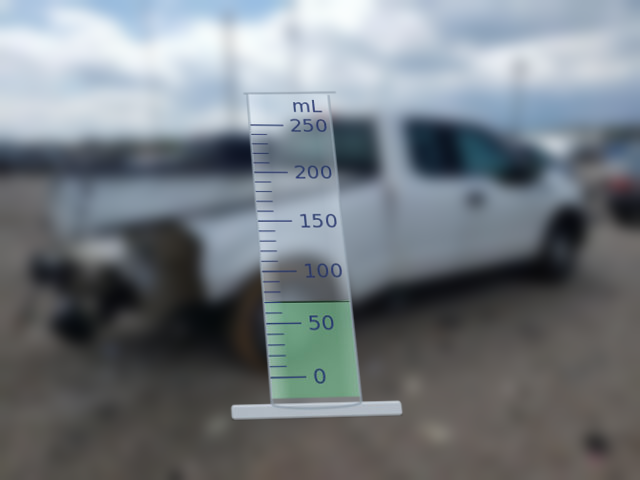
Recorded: 70
